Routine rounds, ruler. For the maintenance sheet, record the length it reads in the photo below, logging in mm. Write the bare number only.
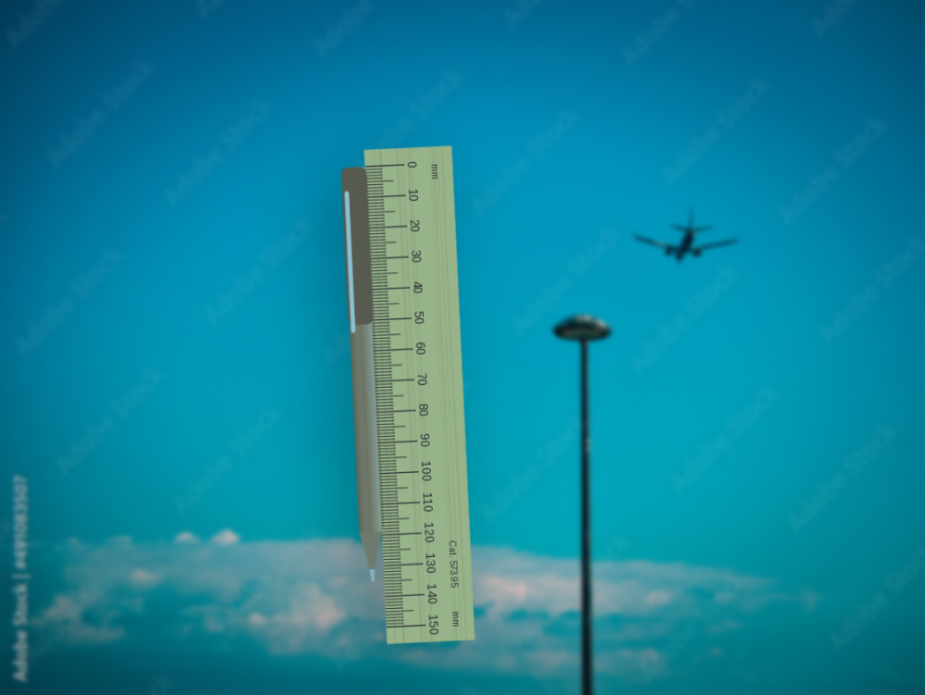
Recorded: 135
